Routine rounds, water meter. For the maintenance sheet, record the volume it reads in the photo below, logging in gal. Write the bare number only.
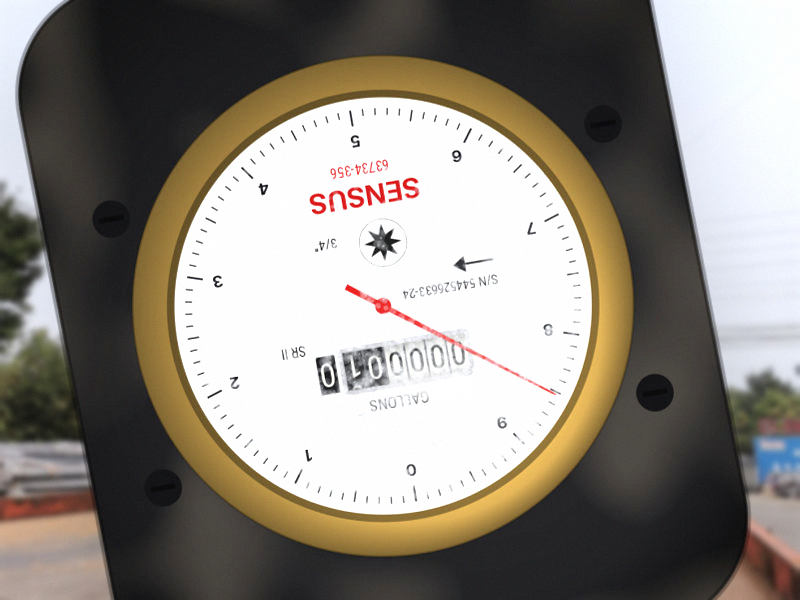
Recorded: 8.5
